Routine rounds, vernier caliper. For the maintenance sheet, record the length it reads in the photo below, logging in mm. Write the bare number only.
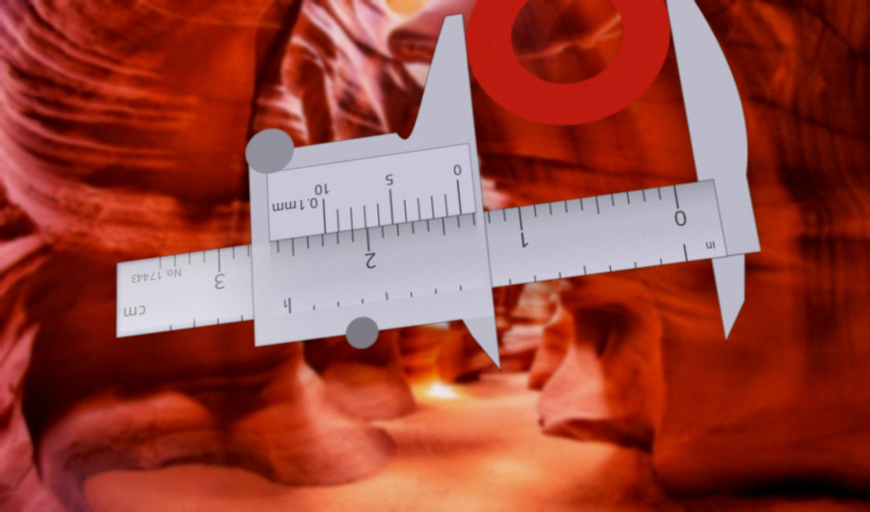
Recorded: 13.8
